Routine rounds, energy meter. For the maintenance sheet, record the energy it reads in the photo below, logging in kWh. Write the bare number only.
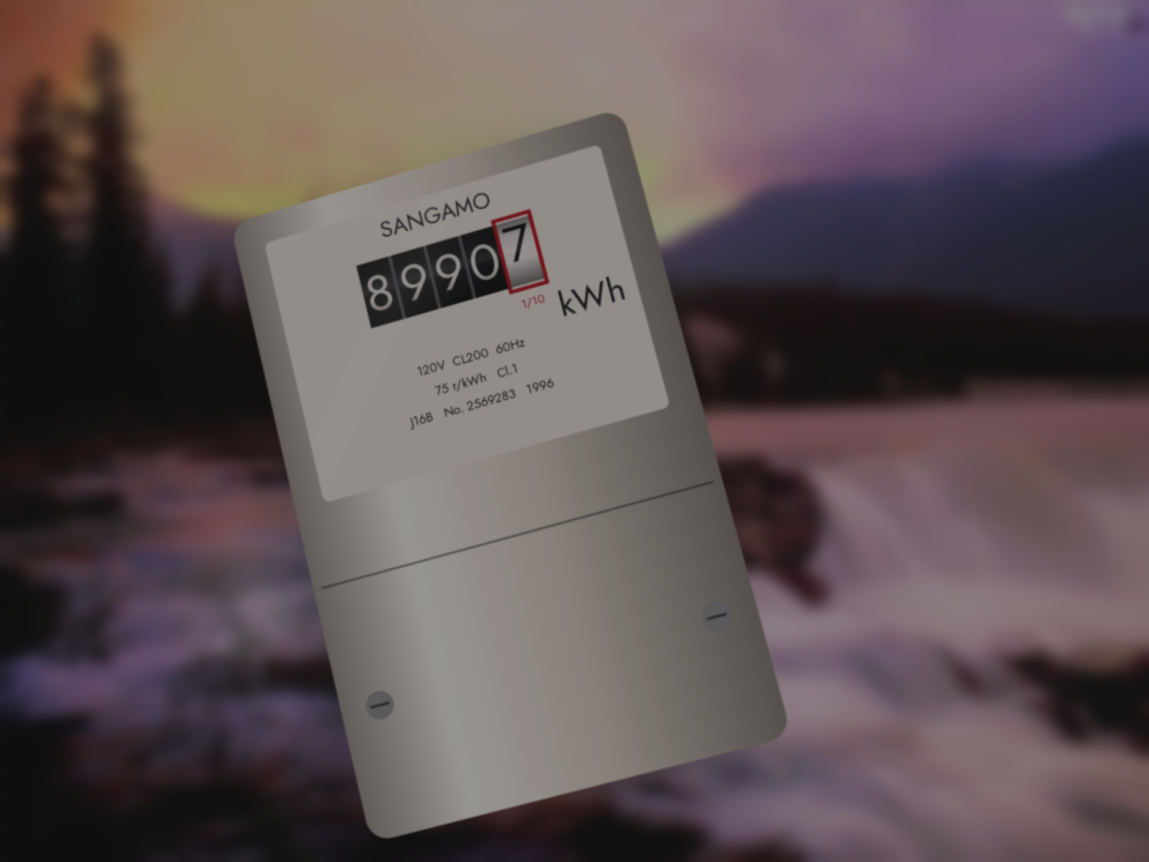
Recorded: 8990.7
